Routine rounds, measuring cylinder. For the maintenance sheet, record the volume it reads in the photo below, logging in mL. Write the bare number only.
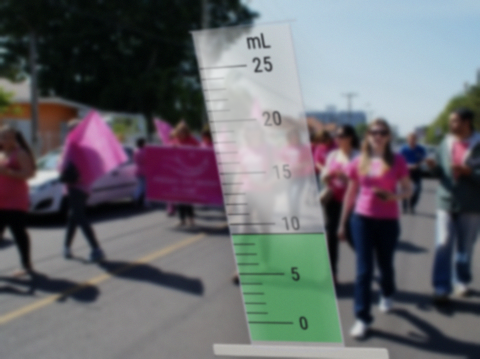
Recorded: 9
